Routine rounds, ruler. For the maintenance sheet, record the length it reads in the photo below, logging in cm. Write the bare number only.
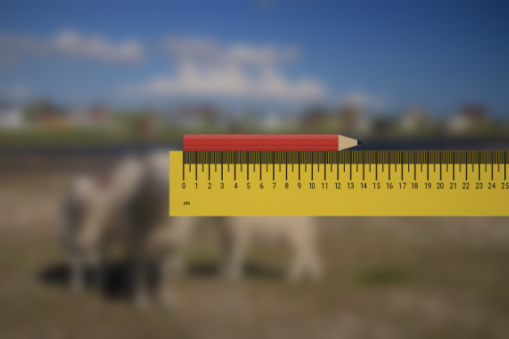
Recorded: 14
